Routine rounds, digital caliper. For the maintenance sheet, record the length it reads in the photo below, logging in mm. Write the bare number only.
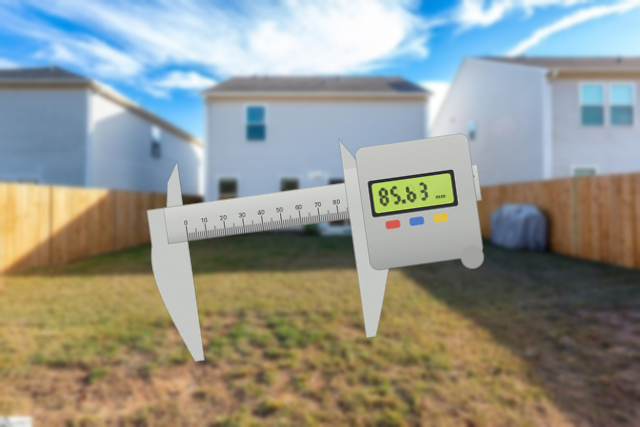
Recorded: 85.63
